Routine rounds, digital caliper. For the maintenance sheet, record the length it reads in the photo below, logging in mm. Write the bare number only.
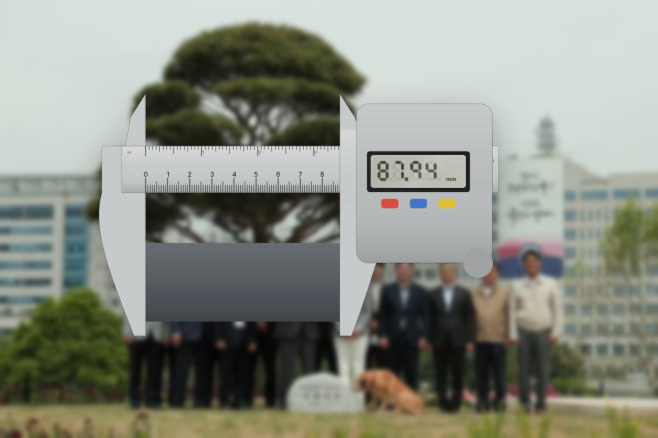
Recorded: 87.94
